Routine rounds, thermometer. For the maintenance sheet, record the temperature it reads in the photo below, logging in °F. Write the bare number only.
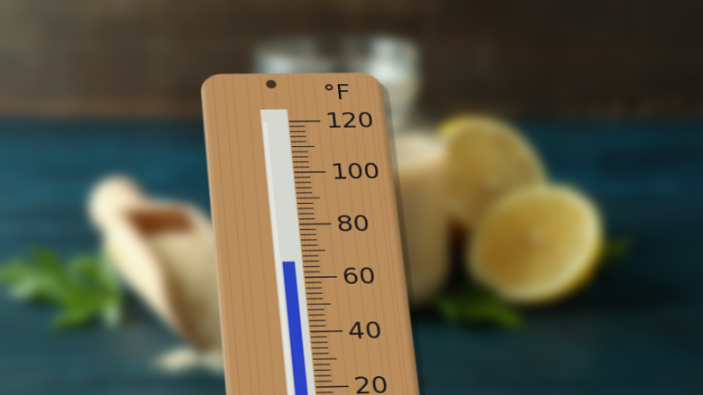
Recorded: 66
